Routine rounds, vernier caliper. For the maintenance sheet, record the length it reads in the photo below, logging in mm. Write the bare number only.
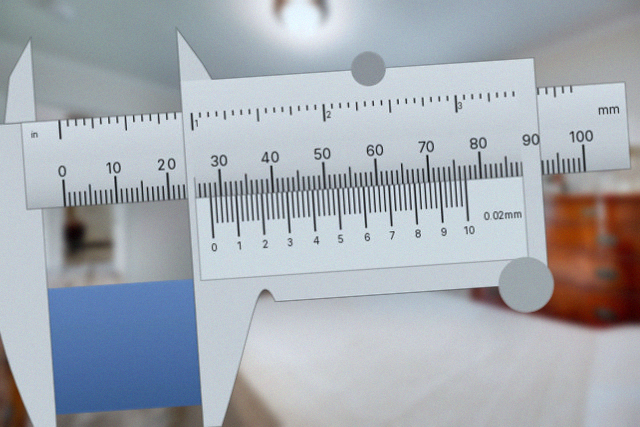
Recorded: 28.0
